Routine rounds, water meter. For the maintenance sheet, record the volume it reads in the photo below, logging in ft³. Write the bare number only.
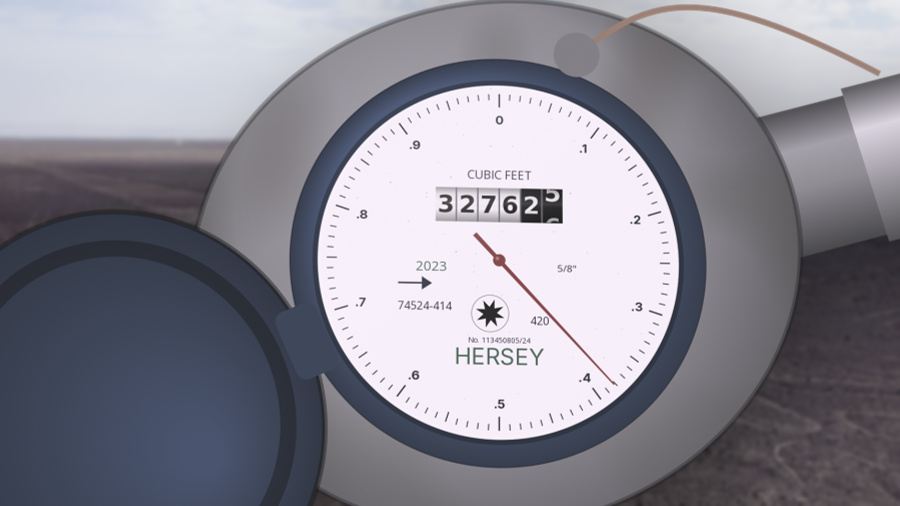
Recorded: 327625.38
